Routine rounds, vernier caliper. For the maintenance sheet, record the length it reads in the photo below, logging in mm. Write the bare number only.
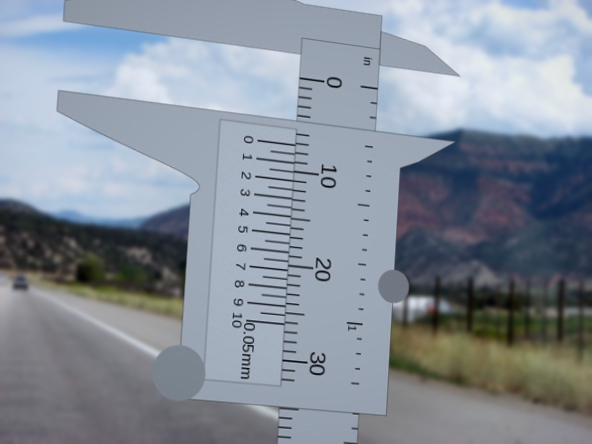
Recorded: 7.2
